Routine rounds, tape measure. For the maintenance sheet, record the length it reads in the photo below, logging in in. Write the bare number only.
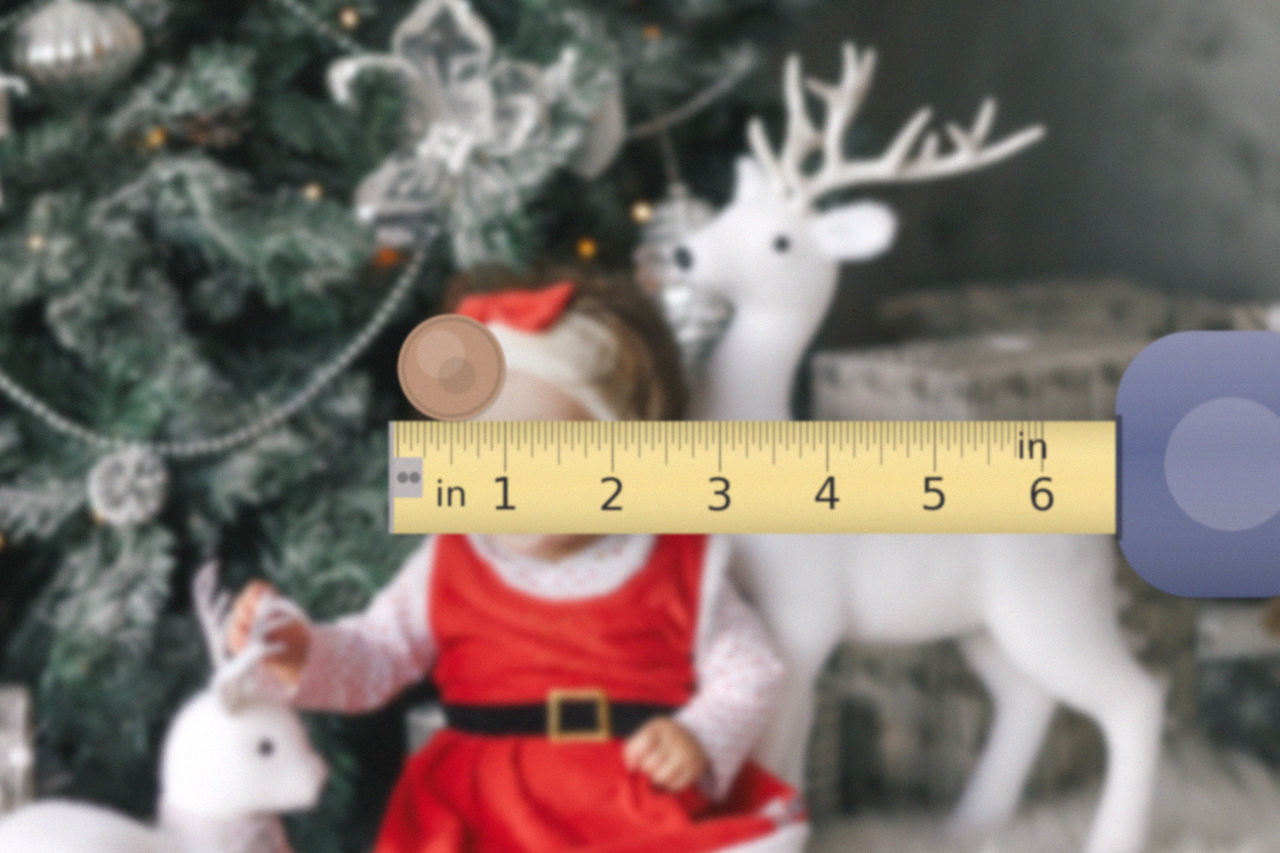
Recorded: 1
